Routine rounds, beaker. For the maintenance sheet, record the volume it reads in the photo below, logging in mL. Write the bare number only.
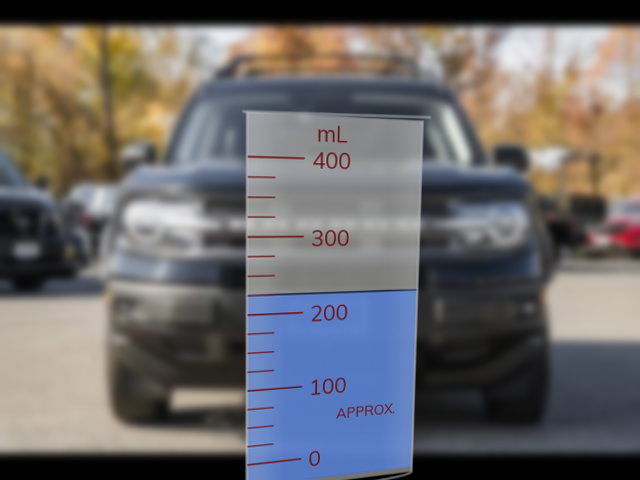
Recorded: 225
